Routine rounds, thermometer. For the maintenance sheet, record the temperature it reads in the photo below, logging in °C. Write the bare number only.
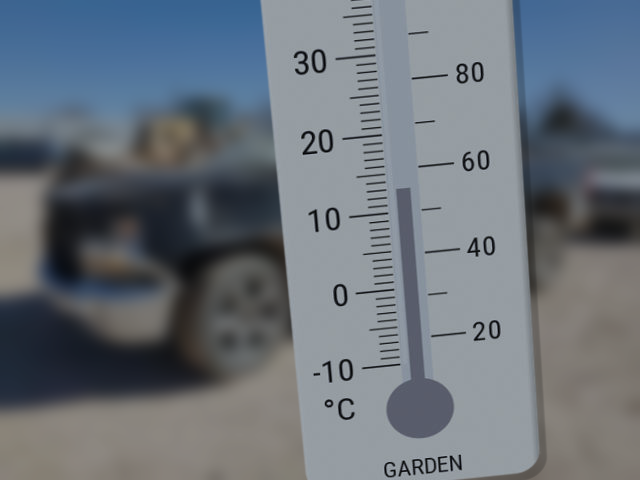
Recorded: 13
